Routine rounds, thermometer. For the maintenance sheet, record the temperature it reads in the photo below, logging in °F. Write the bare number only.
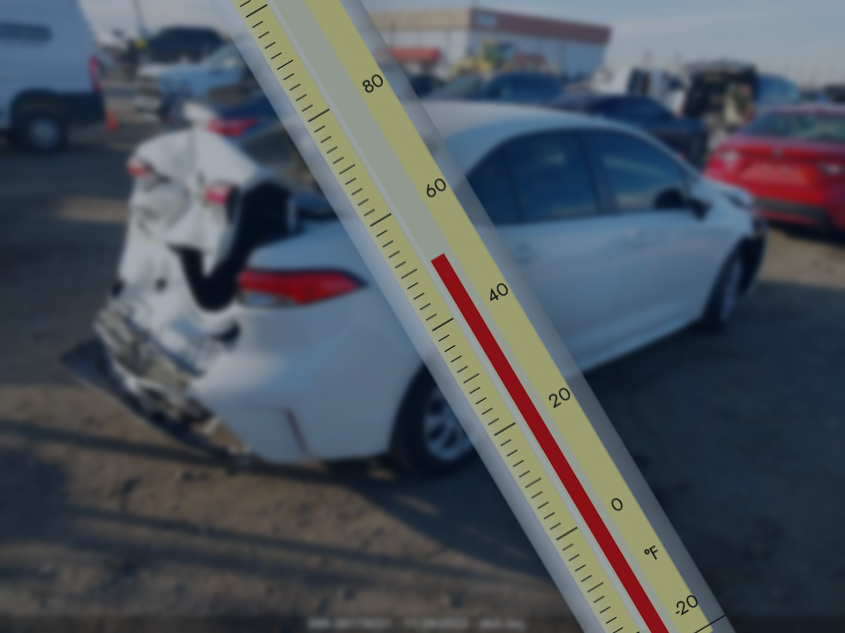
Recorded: 50
